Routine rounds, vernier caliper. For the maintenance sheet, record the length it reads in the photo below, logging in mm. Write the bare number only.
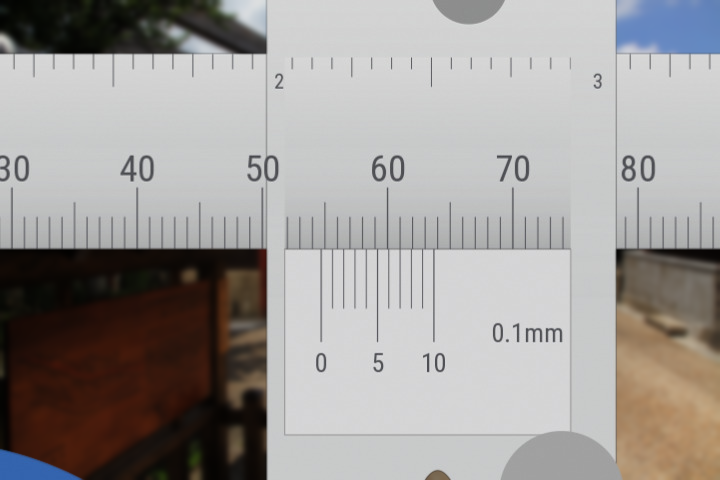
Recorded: 54.7
